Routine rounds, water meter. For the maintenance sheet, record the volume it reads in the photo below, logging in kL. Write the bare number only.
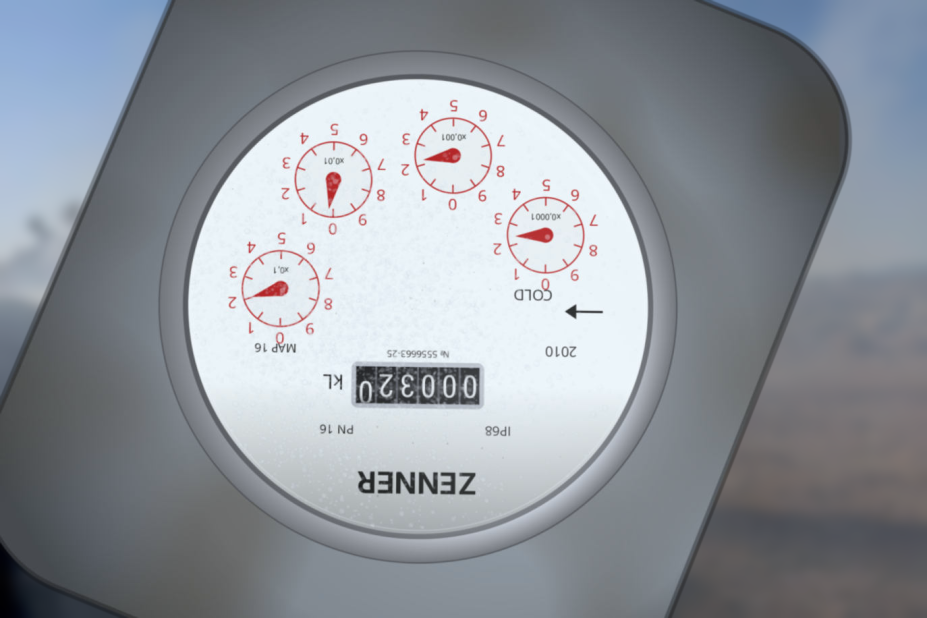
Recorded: 320.2022
